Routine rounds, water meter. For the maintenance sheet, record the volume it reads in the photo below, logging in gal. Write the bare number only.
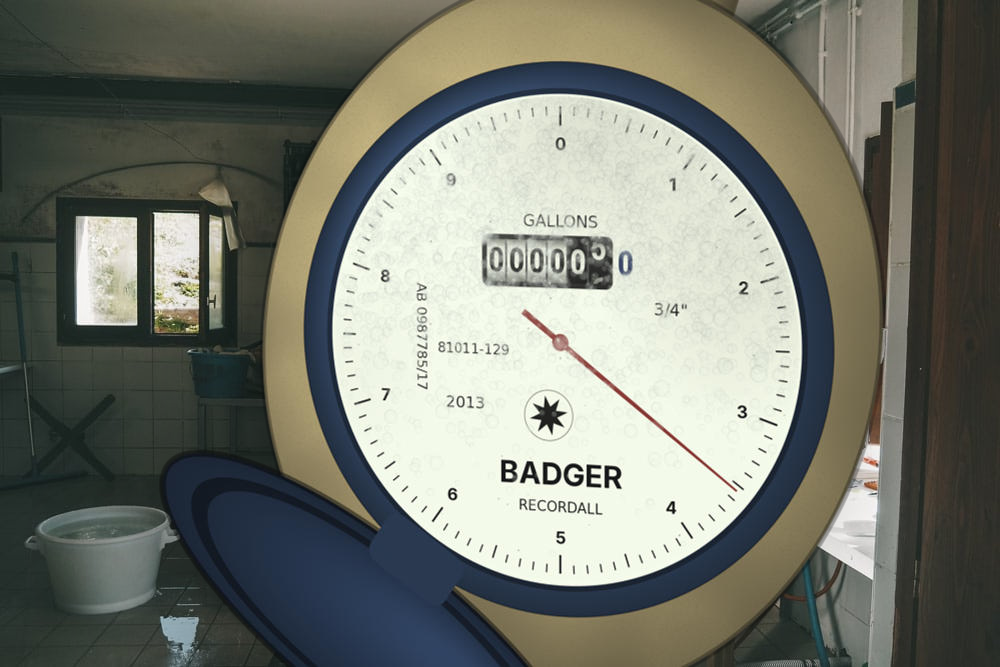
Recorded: 53.5
